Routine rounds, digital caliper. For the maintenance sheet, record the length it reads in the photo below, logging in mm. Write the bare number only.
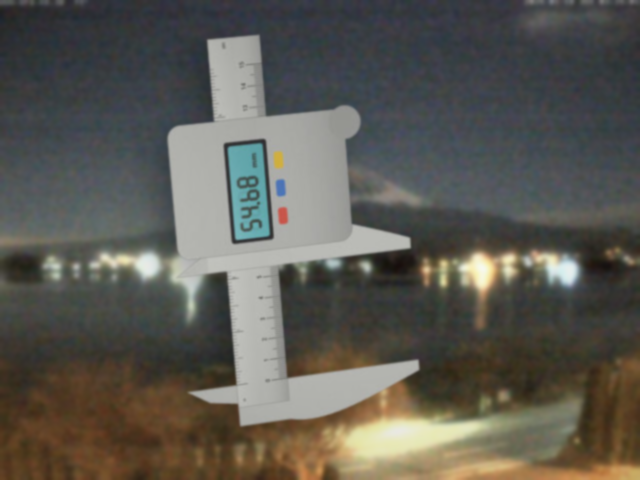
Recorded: 54.68
